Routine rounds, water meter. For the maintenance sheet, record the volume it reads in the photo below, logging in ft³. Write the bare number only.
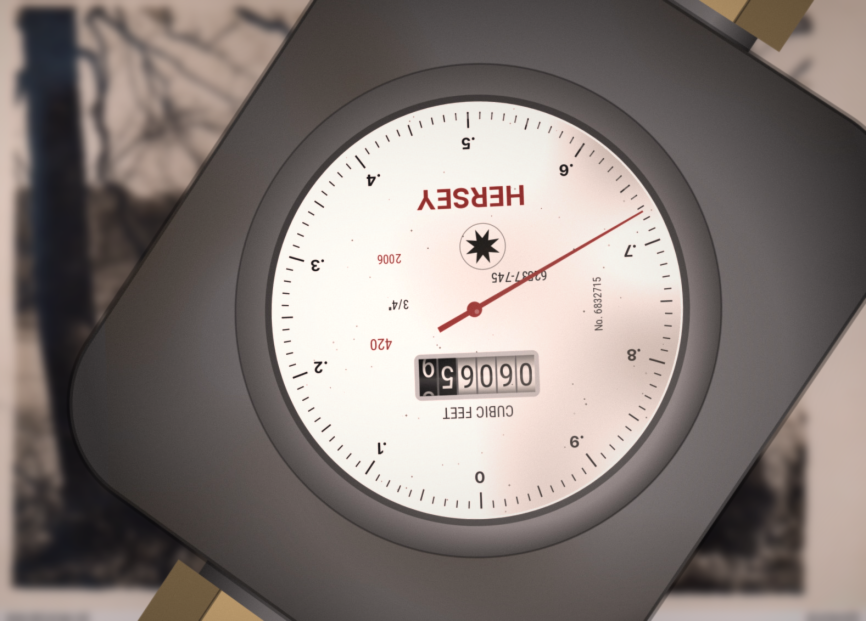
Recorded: 60658.67
